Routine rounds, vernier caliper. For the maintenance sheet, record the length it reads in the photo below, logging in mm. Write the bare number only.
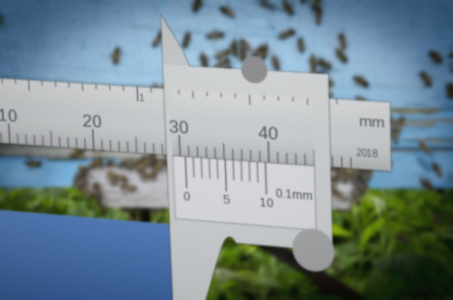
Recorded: 30.6
